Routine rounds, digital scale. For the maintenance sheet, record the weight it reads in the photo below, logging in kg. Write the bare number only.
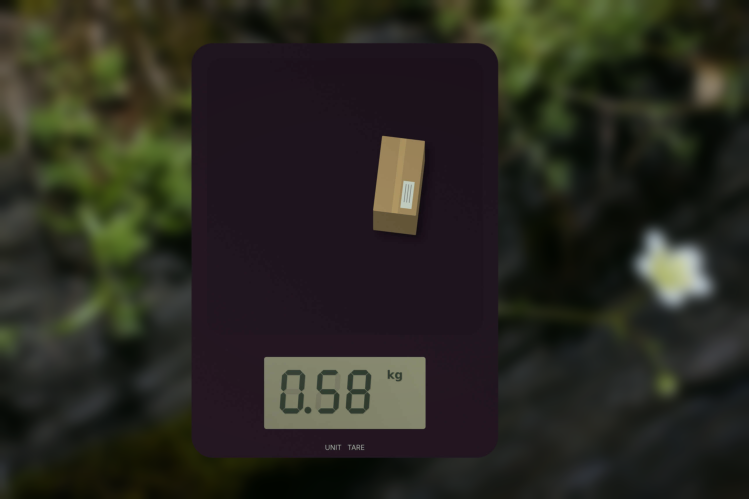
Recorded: 0.58
